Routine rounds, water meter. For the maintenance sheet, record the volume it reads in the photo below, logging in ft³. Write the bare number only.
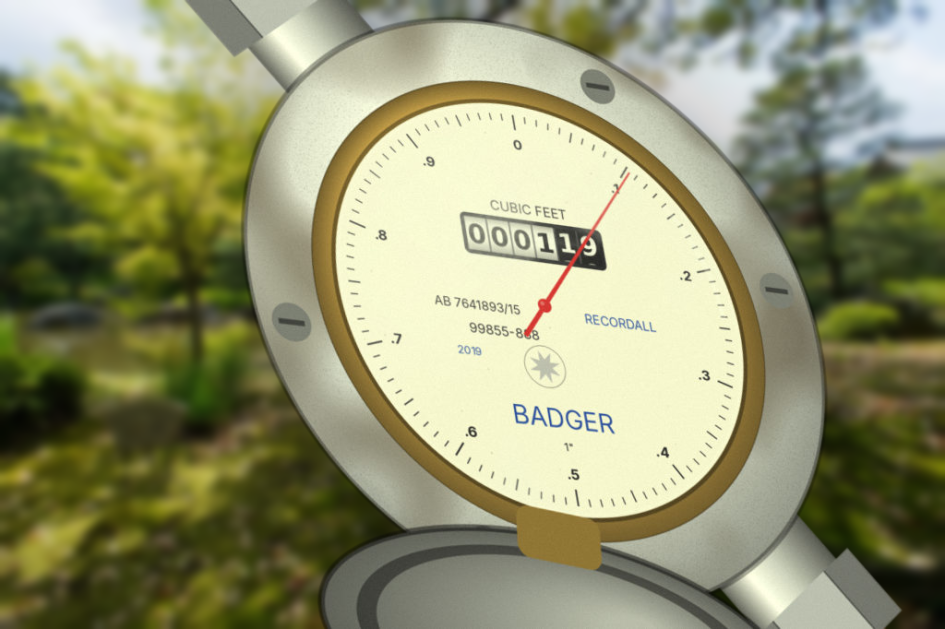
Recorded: 119.10
